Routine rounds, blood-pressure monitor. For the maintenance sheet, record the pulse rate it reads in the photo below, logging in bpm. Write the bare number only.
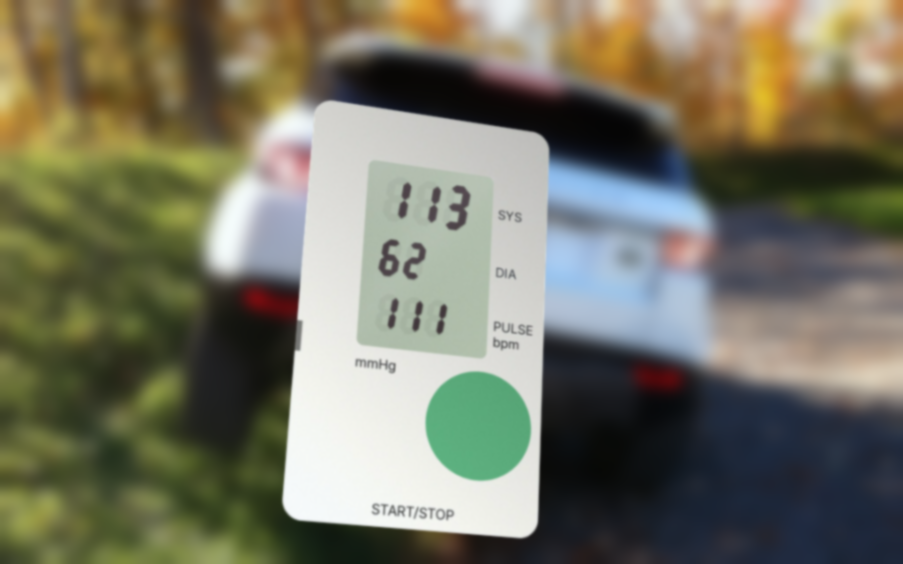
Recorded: 111
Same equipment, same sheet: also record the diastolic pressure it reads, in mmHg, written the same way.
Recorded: 62
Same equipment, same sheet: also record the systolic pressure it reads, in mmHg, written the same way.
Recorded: 113
